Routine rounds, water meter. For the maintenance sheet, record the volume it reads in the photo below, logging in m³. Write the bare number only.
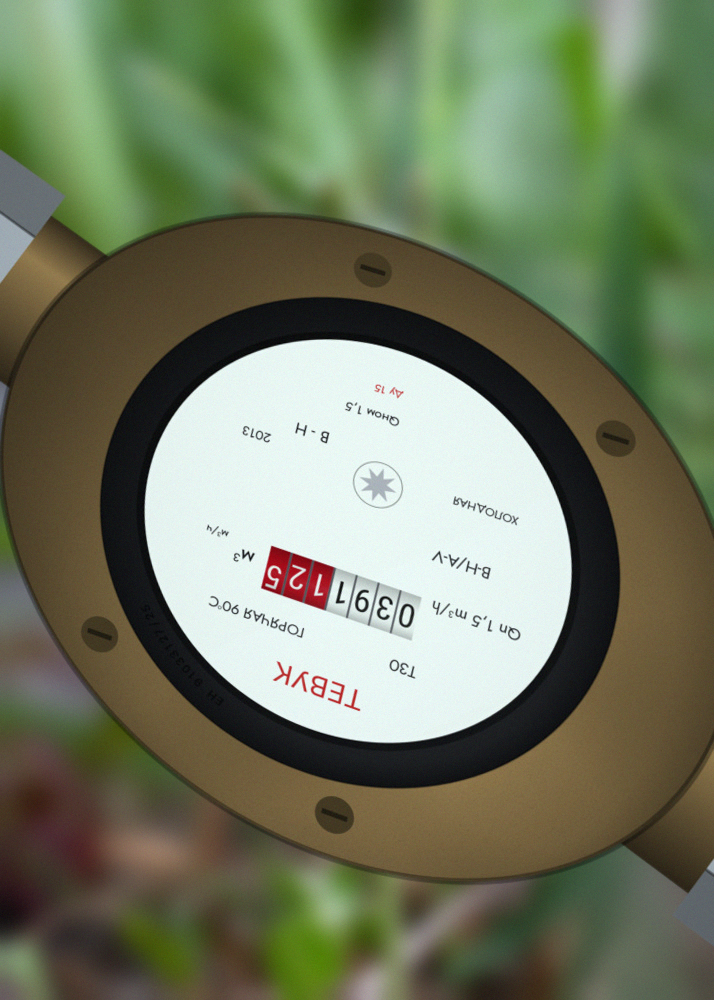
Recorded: 391.125
